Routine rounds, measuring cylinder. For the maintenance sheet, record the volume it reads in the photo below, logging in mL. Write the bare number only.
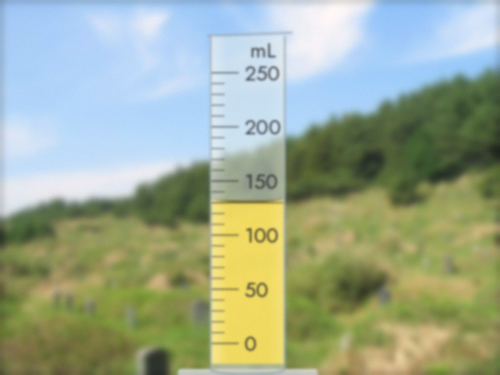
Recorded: 130
